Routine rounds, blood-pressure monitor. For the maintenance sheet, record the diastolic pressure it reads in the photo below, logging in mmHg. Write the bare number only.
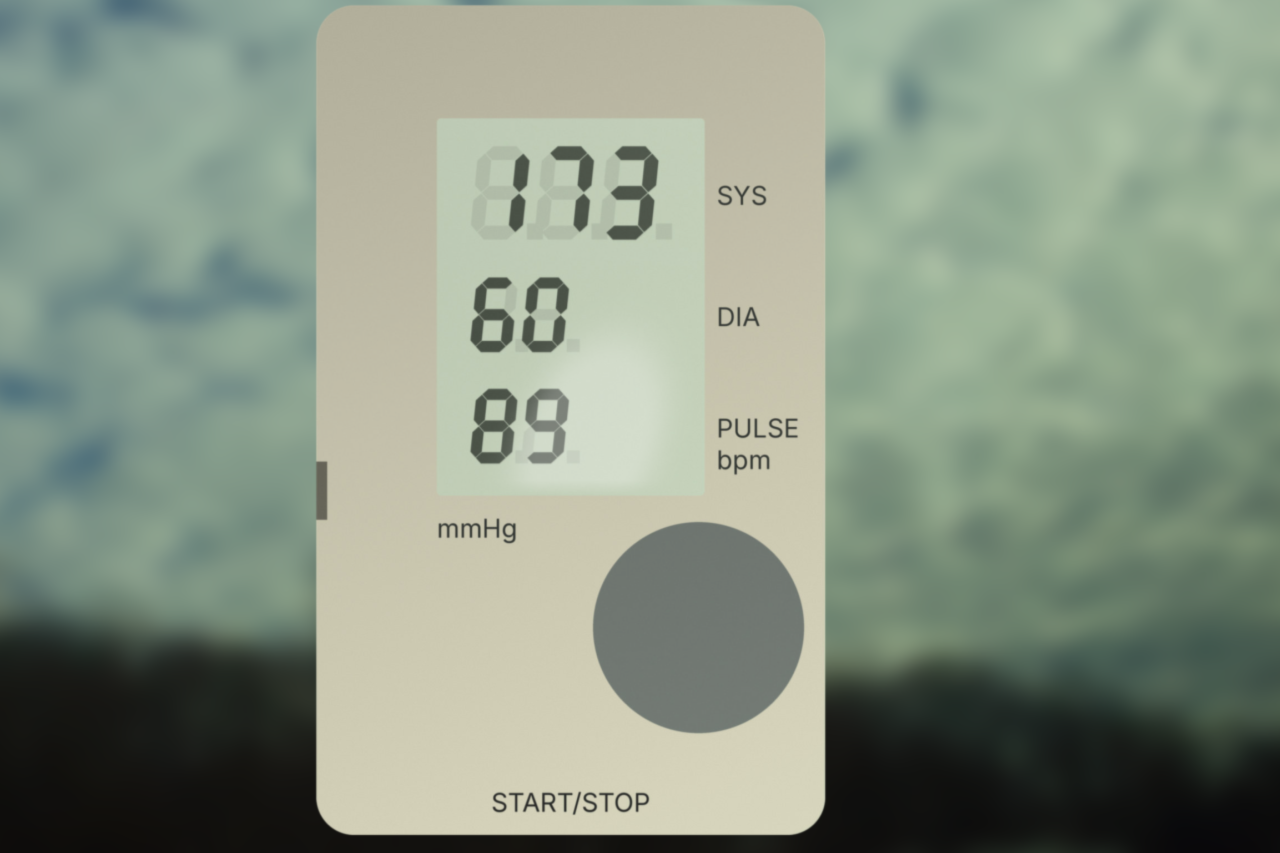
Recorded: 60
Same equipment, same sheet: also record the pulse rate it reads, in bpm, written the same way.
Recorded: 89
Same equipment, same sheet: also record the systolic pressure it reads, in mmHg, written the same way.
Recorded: 173
